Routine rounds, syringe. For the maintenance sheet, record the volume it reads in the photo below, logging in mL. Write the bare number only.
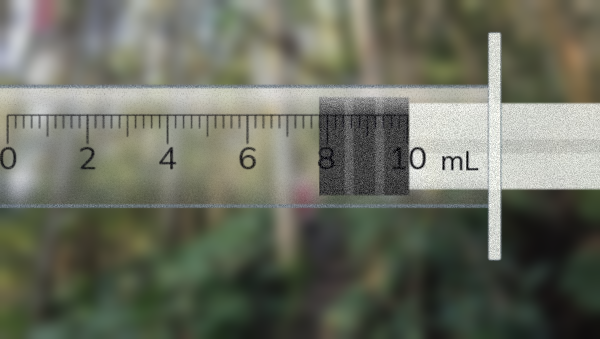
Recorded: 7.8
